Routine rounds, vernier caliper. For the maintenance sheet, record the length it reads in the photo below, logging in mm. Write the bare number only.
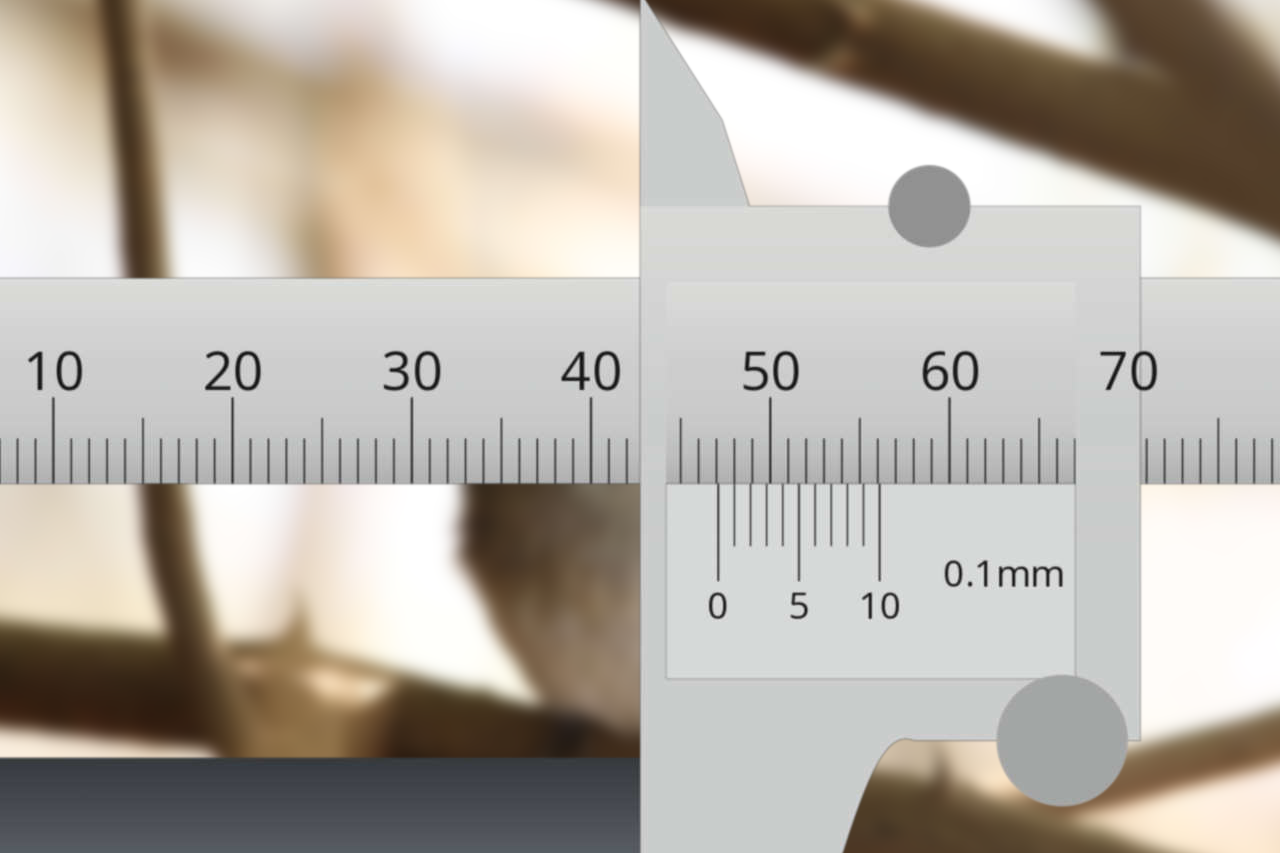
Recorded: 47.1
